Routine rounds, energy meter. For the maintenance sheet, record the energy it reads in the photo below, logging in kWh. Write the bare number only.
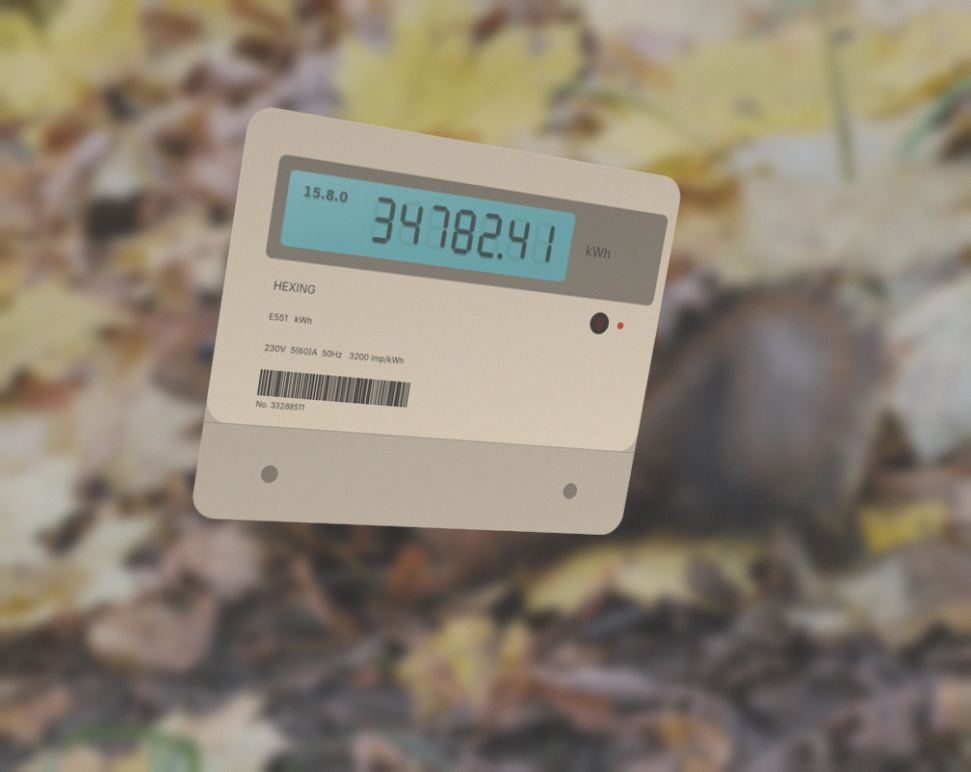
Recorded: 34782.41
